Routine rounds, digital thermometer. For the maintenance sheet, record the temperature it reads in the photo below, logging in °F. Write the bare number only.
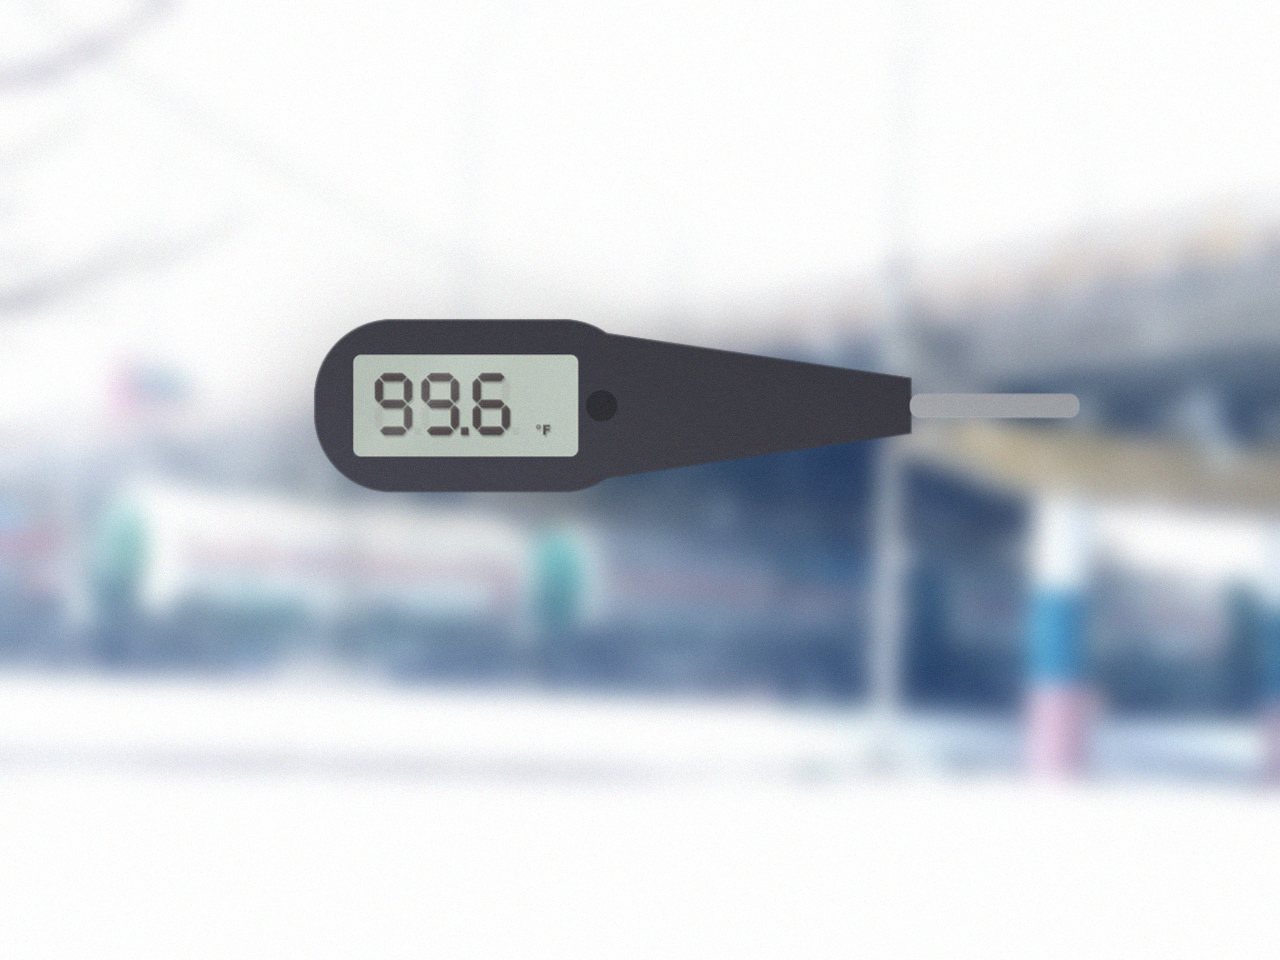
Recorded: 99.6
